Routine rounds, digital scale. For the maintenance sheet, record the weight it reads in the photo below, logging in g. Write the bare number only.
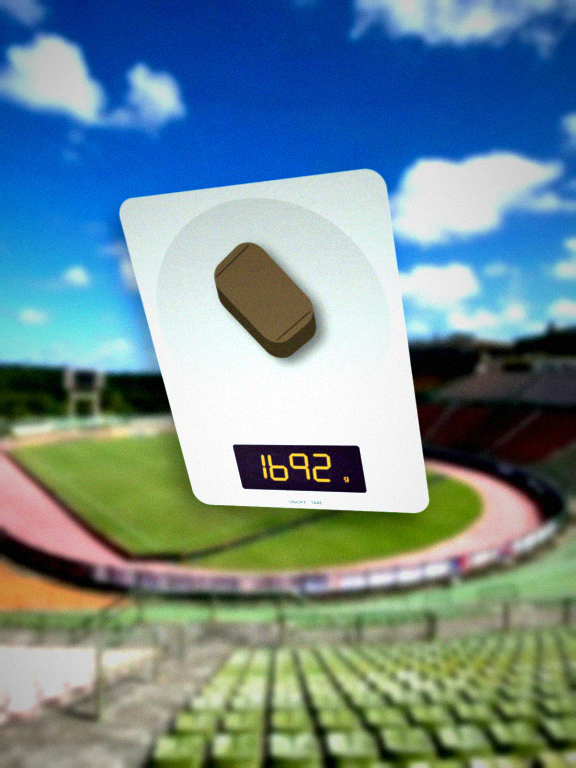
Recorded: 1692
